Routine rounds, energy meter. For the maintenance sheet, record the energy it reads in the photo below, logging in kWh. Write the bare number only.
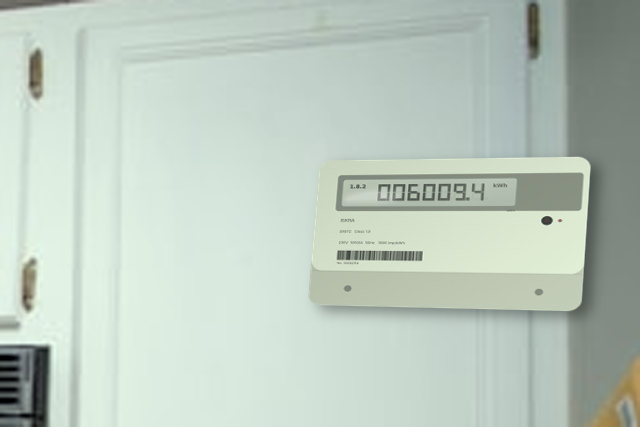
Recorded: 6009.4
